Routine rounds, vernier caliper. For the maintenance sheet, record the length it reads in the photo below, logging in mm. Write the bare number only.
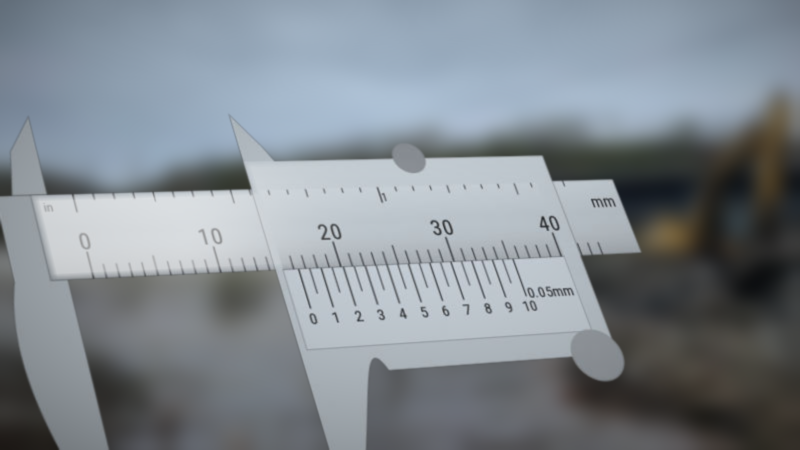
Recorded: 16.4
